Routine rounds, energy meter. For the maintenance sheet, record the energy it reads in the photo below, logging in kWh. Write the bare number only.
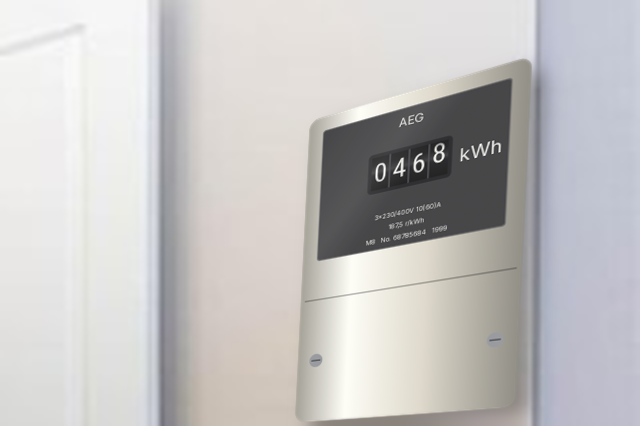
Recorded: 468
